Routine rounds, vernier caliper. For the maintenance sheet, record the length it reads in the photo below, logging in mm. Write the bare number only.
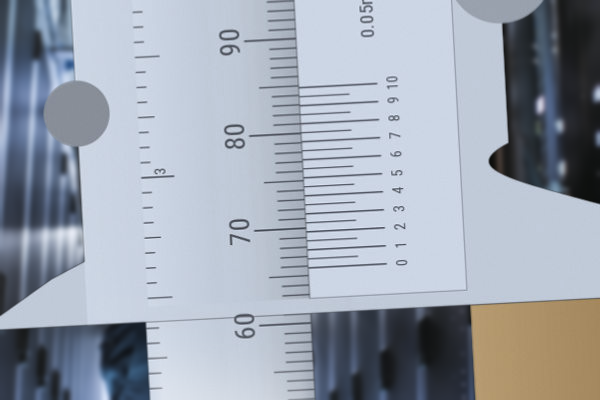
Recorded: 65.8
